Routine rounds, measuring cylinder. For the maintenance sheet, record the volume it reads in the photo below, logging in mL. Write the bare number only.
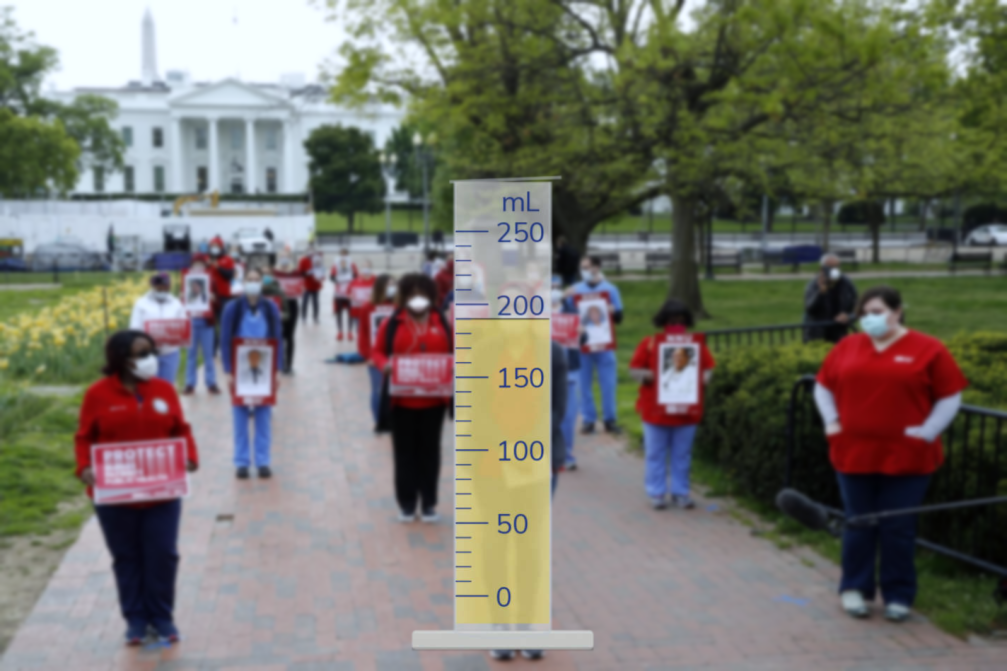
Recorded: 190
